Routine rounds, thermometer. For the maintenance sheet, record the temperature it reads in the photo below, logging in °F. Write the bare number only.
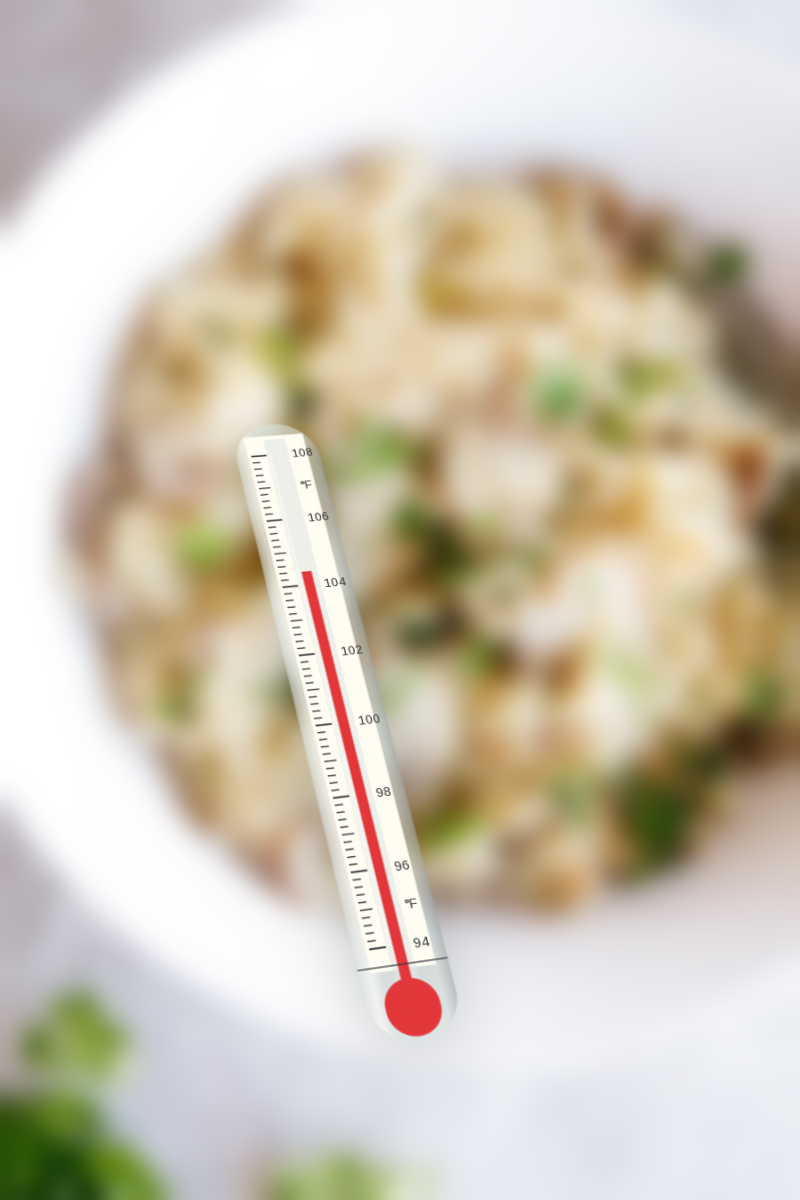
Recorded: 104.4
